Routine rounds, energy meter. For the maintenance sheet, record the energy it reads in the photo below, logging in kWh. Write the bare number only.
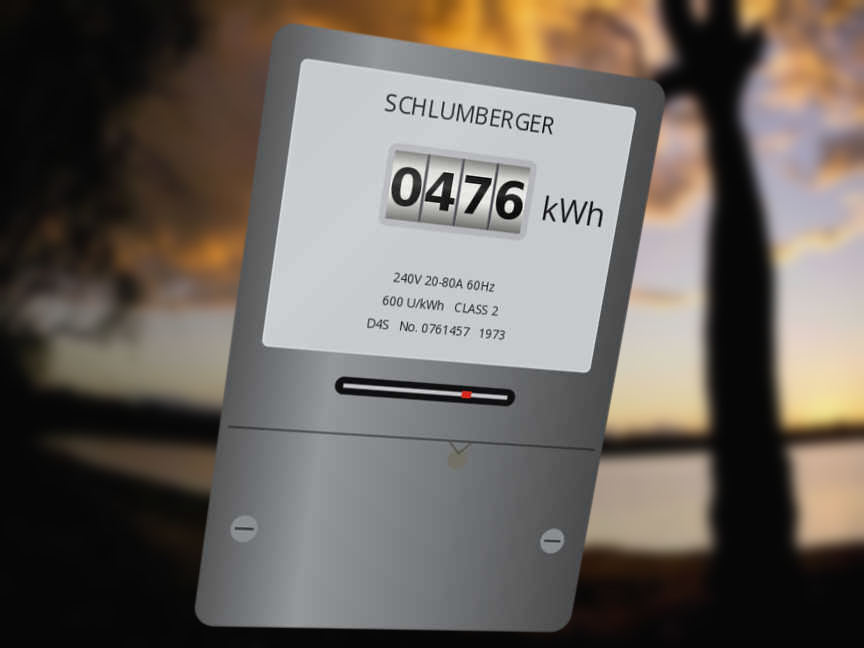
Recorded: 476
